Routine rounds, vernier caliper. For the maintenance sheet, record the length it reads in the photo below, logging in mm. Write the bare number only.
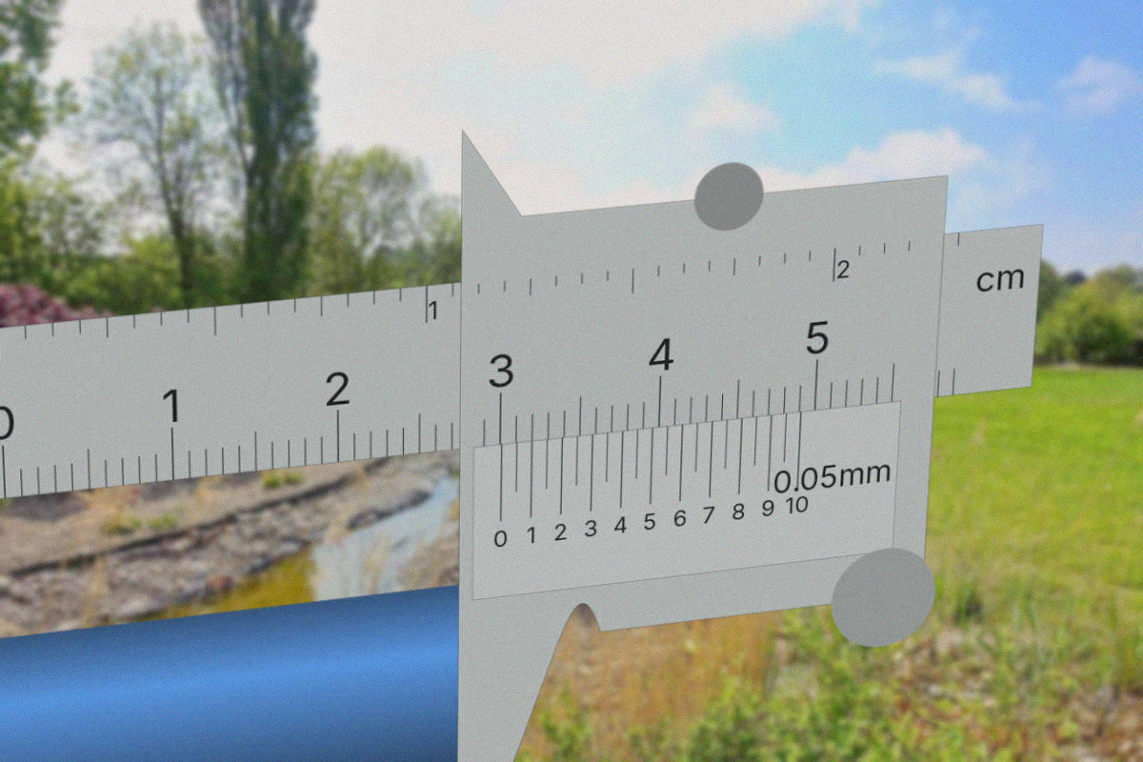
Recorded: 30.1
